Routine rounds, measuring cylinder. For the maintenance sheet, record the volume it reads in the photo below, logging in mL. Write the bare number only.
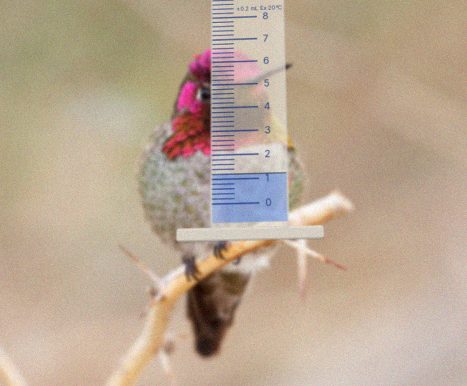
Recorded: 1.2
